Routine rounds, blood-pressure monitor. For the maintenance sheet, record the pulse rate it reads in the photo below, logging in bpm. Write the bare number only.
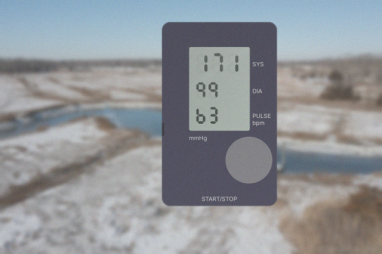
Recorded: 63
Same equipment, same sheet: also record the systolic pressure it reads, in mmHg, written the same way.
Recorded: 171
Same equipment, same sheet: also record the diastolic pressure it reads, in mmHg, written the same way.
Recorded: 99
